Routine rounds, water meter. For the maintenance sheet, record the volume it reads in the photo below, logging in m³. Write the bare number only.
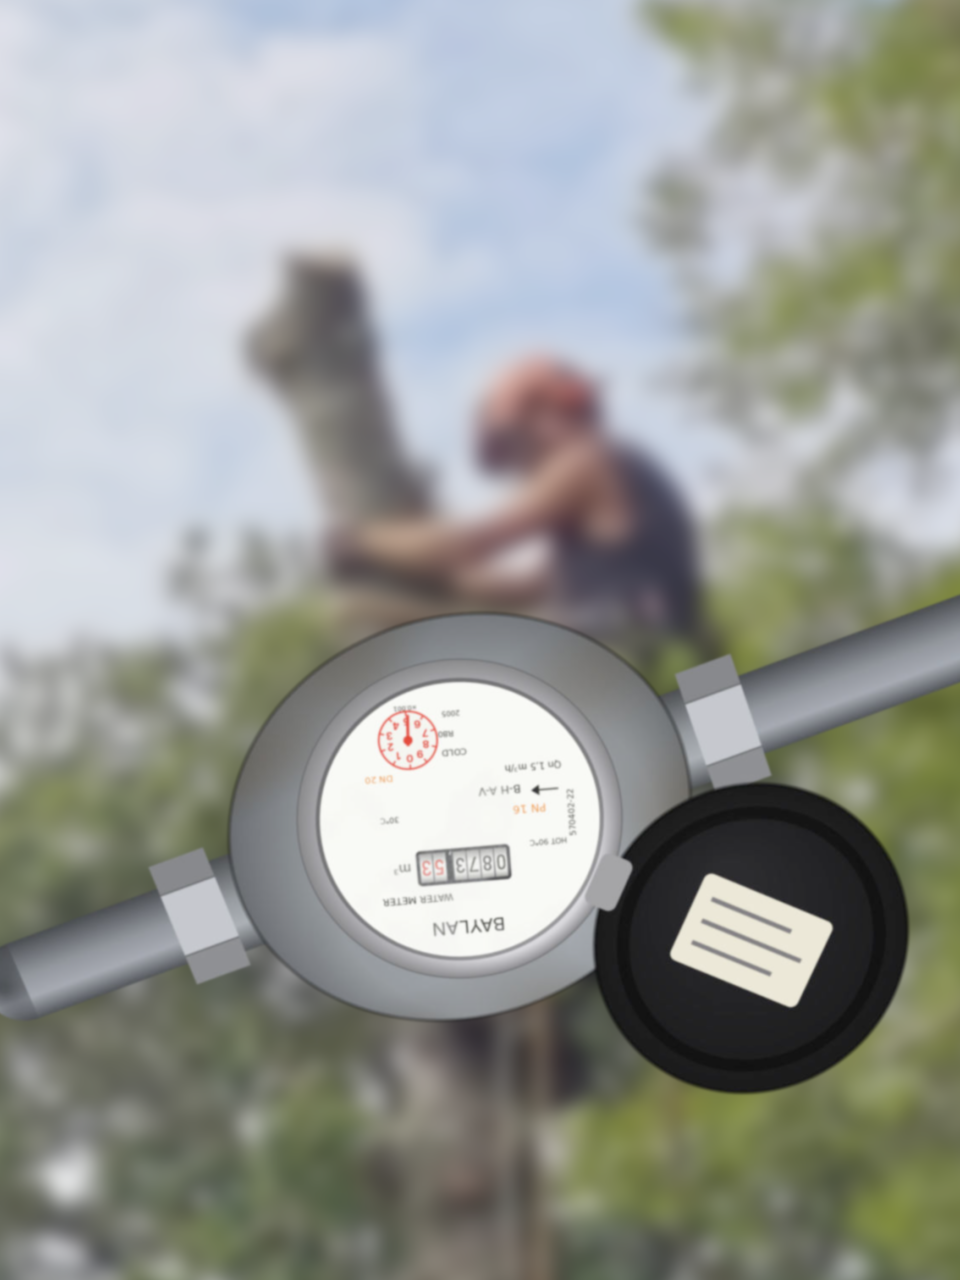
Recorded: 873.535
